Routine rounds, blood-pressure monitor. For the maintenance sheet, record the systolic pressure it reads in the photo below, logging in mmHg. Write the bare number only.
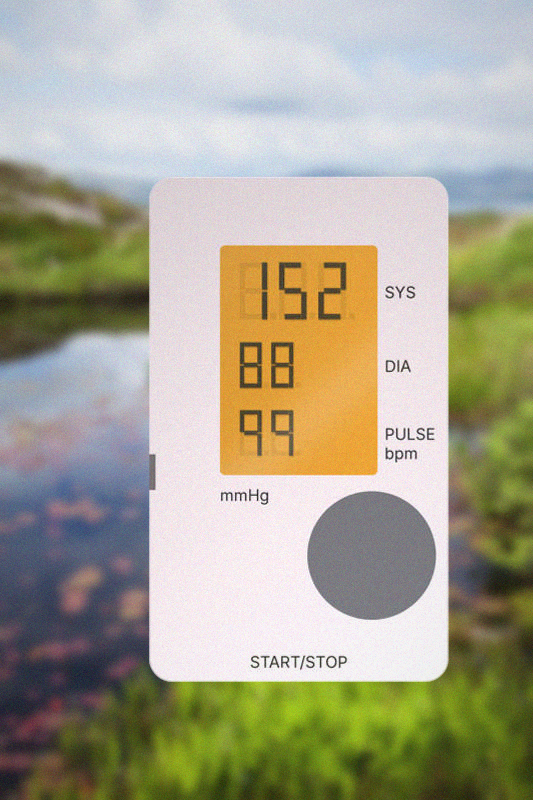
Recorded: 152
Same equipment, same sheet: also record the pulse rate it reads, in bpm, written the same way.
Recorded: 99
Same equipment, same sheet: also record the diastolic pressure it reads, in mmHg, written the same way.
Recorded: 88
